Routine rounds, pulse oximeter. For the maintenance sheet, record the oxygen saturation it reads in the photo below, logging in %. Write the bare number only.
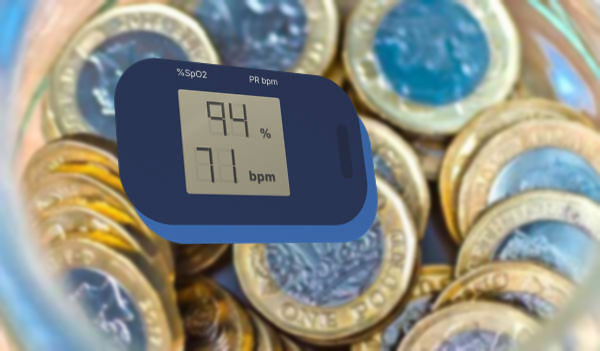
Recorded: 94
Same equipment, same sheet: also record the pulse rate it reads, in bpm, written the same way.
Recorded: 71
